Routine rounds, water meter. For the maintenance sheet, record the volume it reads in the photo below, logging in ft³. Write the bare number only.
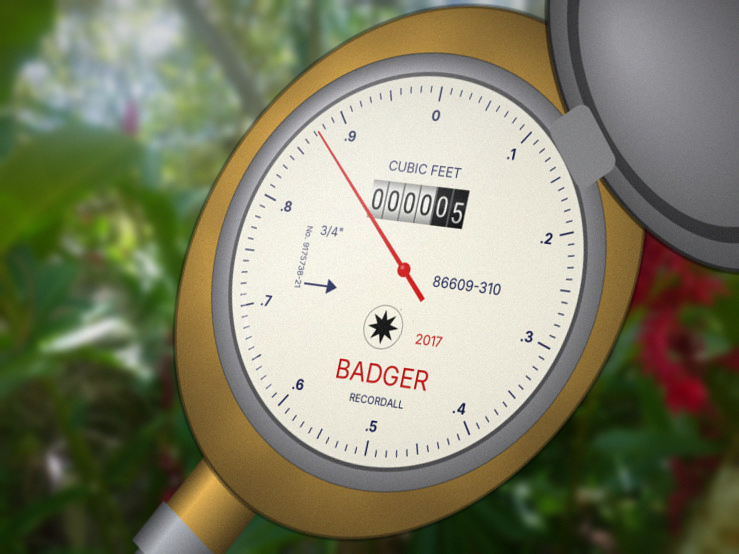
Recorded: 4.87
